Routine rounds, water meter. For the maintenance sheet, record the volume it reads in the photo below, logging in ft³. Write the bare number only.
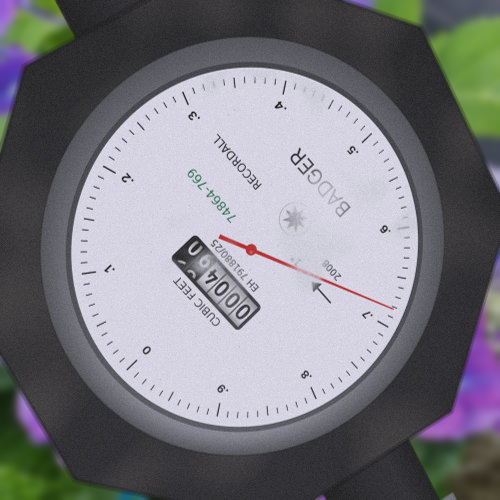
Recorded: 489.68
